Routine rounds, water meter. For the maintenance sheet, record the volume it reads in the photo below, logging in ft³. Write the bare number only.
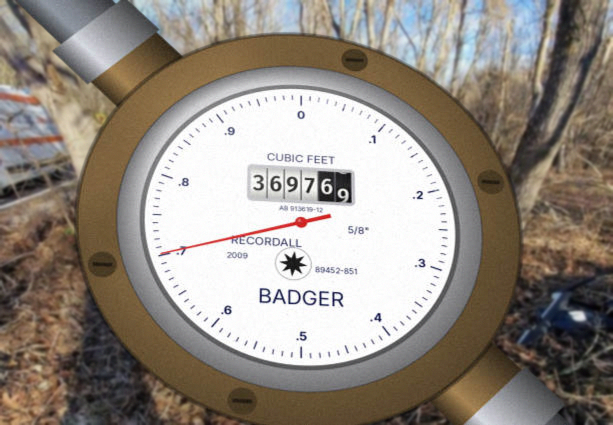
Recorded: 369768.70
